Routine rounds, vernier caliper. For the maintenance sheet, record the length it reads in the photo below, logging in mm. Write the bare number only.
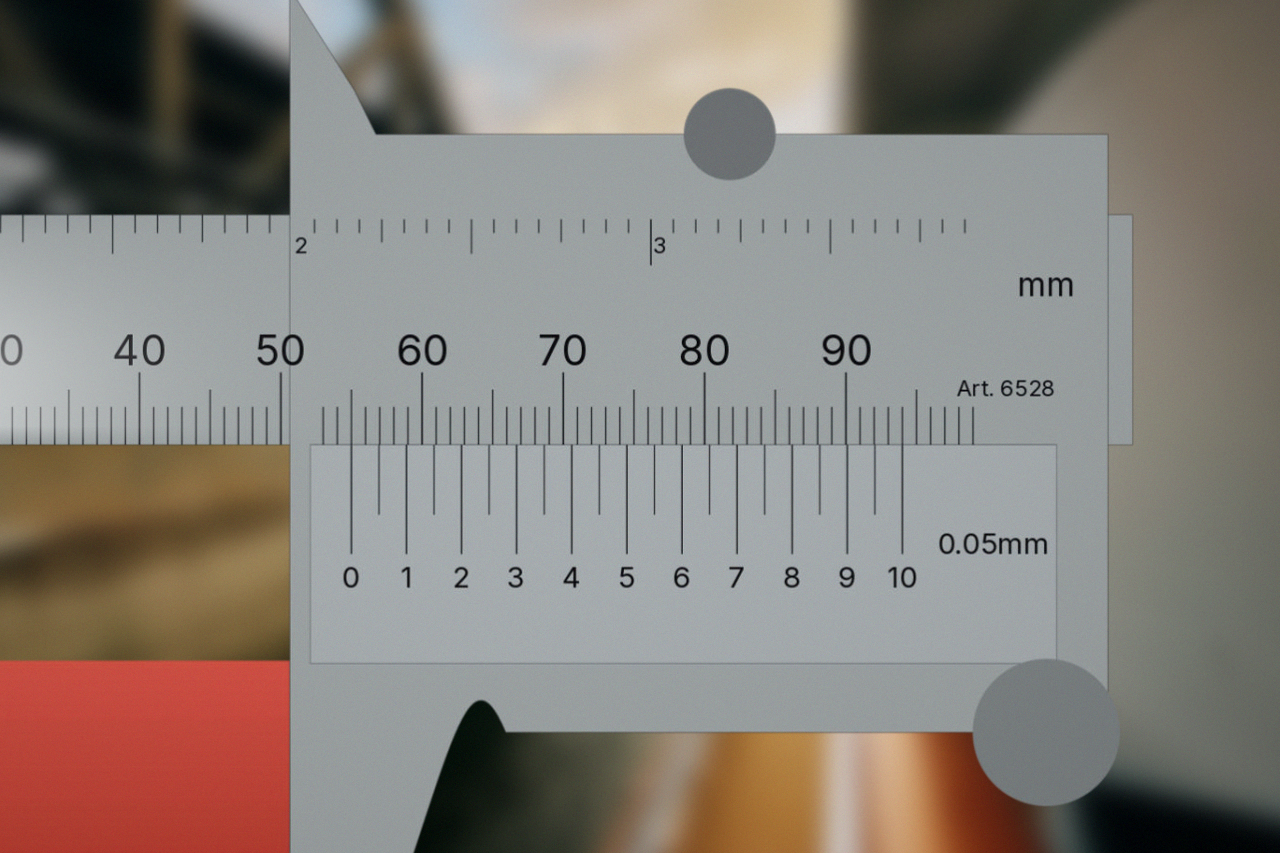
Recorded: 55.0
